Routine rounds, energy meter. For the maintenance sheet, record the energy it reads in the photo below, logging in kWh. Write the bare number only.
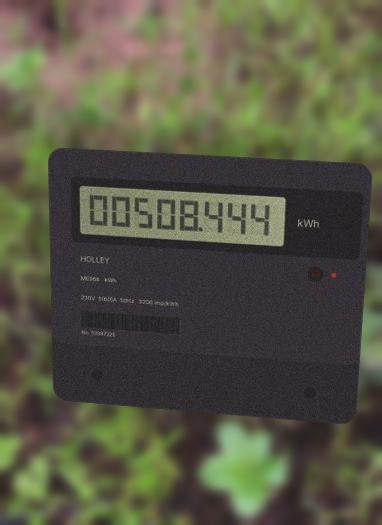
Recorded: 508.444
